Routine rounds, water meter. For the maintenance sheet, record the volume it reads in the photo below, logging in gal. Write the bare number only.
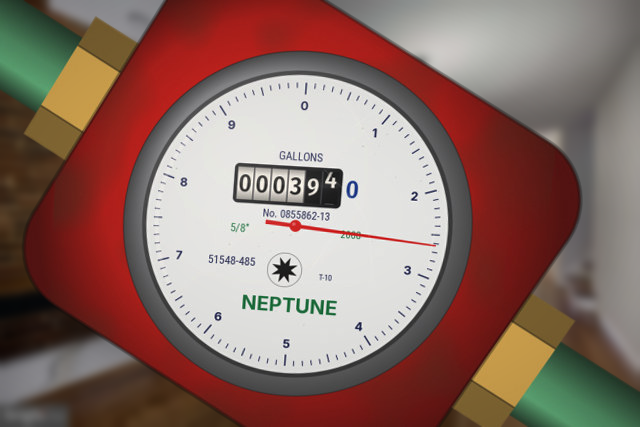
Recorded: 3942.6
